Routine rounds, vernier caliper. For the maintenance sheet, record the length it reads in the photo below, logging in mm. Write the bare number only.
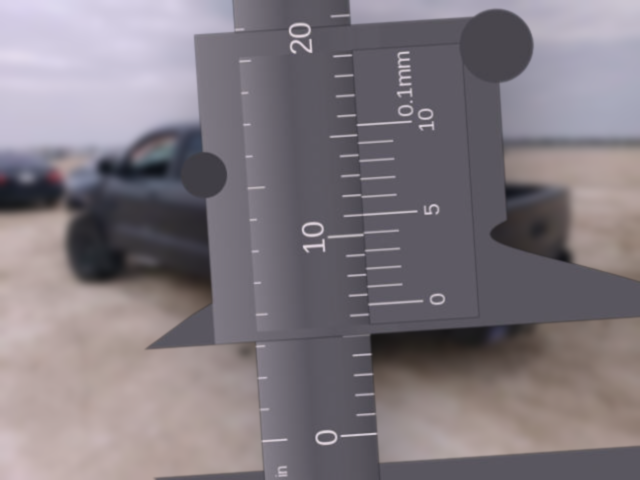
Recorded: 6.5
